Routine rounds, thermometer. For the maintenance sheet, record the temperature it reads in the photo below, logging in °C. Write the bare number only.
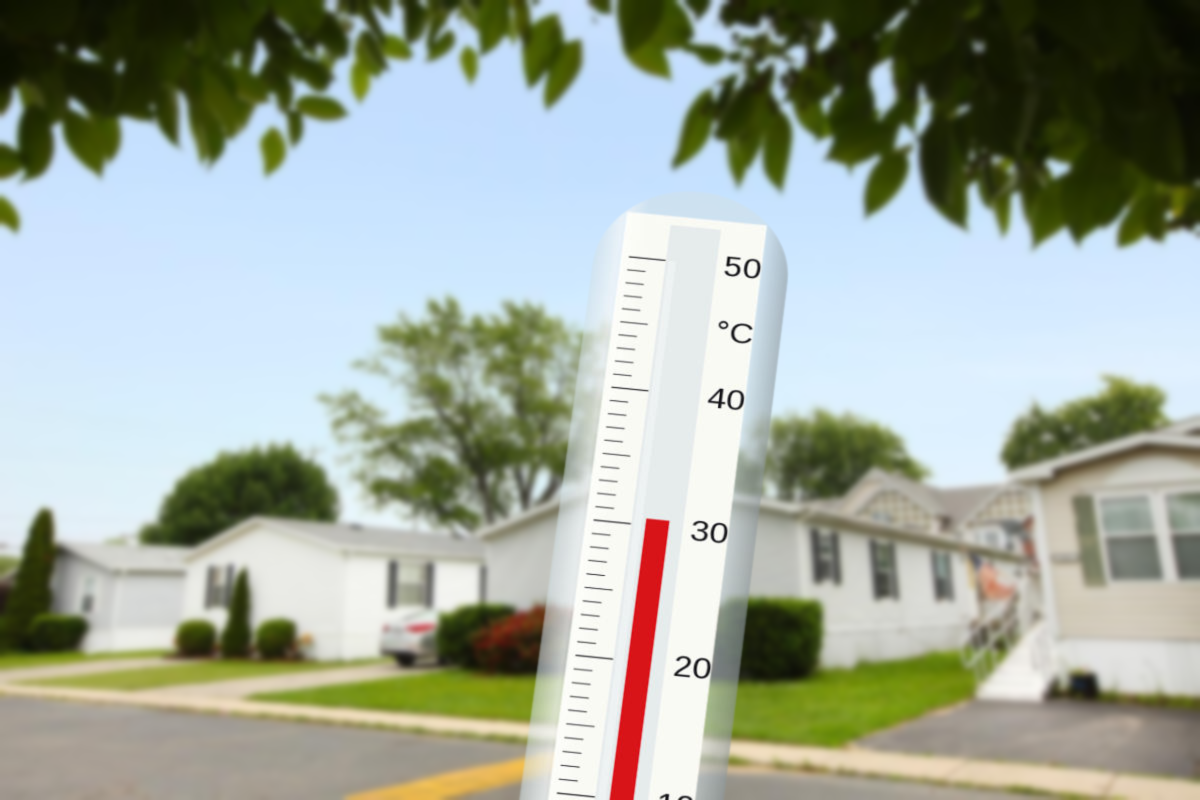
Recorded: 30.5
